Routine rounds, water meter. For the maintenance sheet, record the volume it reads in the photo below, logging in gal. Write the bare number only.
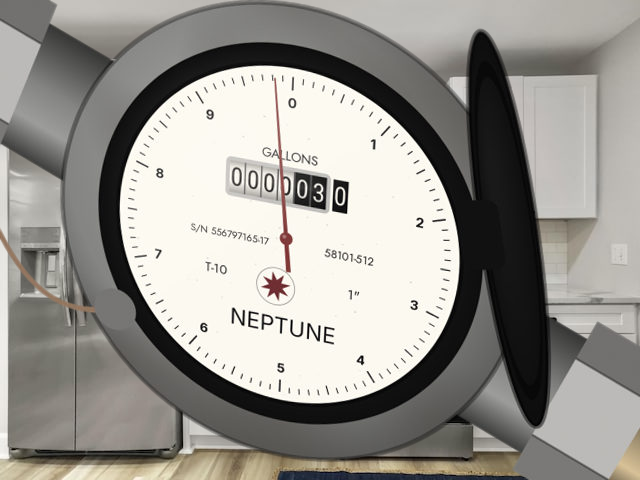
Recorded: 29.8
